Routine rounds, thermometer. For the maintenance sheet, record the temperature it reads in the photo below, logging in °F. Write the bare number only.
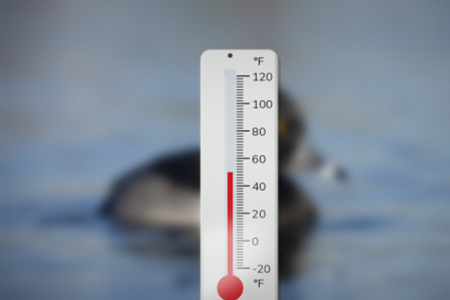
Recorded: 50
